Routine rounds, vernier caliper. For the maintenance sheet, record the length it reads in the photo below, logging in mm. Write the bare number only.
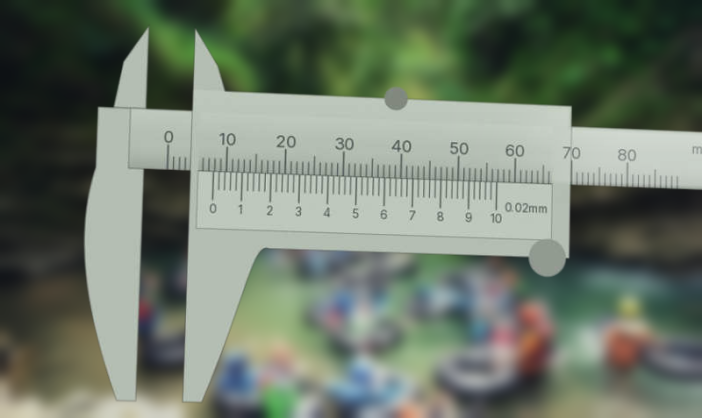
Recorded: 7.8
